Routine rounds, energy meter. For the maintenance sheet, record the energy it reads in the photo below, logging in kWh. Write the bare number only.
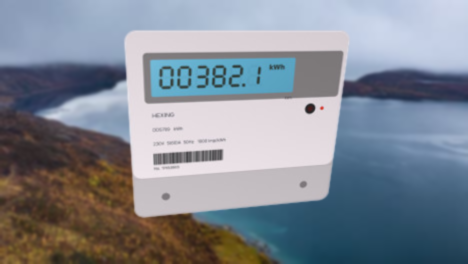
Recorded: 382.1
